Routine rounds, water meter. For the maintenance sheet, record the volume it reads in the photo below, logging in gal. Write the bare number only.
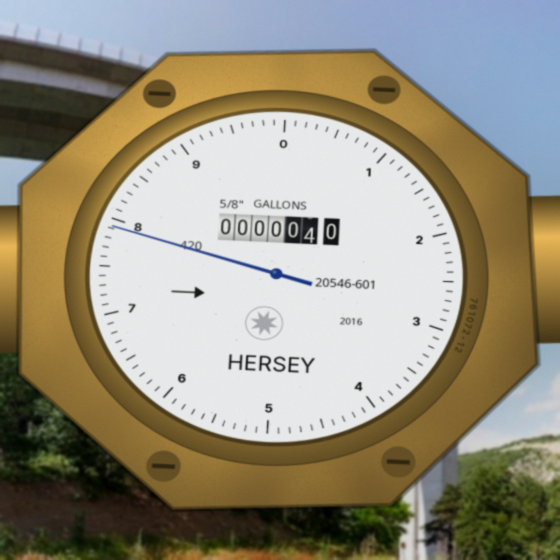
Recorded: 37.9
